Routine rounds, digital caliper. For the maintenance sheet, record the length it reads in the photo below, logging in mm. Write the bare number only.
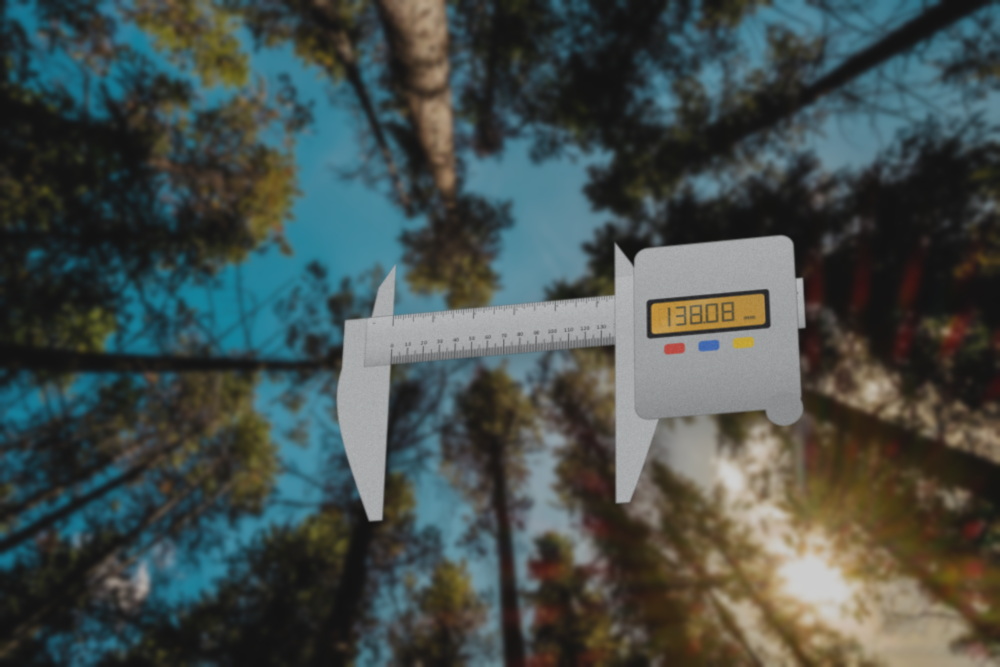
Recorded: 138.08
